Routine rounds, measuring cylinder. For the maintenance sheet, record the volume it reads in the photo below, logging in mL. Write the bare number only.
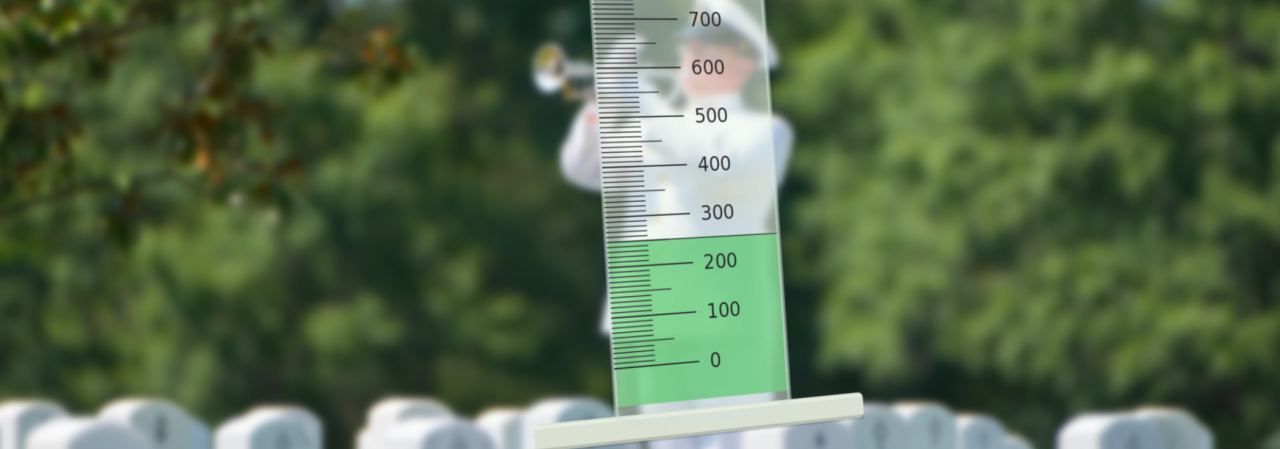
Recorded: 250
